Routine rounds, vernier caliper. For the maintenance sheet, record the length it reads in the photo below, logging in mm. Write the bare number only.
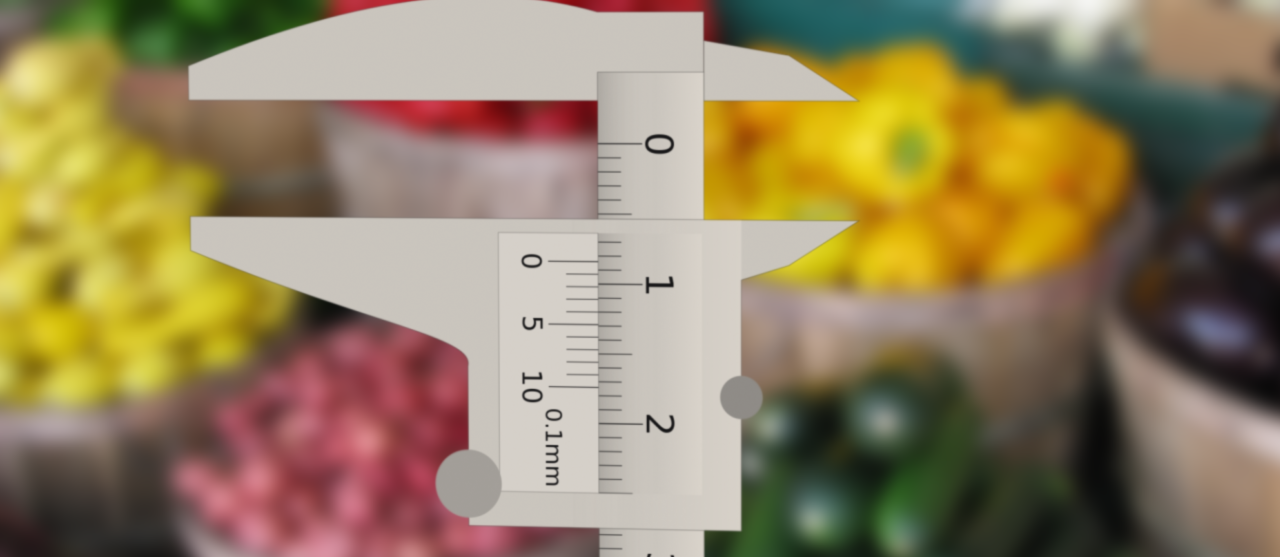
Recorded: 8.4
